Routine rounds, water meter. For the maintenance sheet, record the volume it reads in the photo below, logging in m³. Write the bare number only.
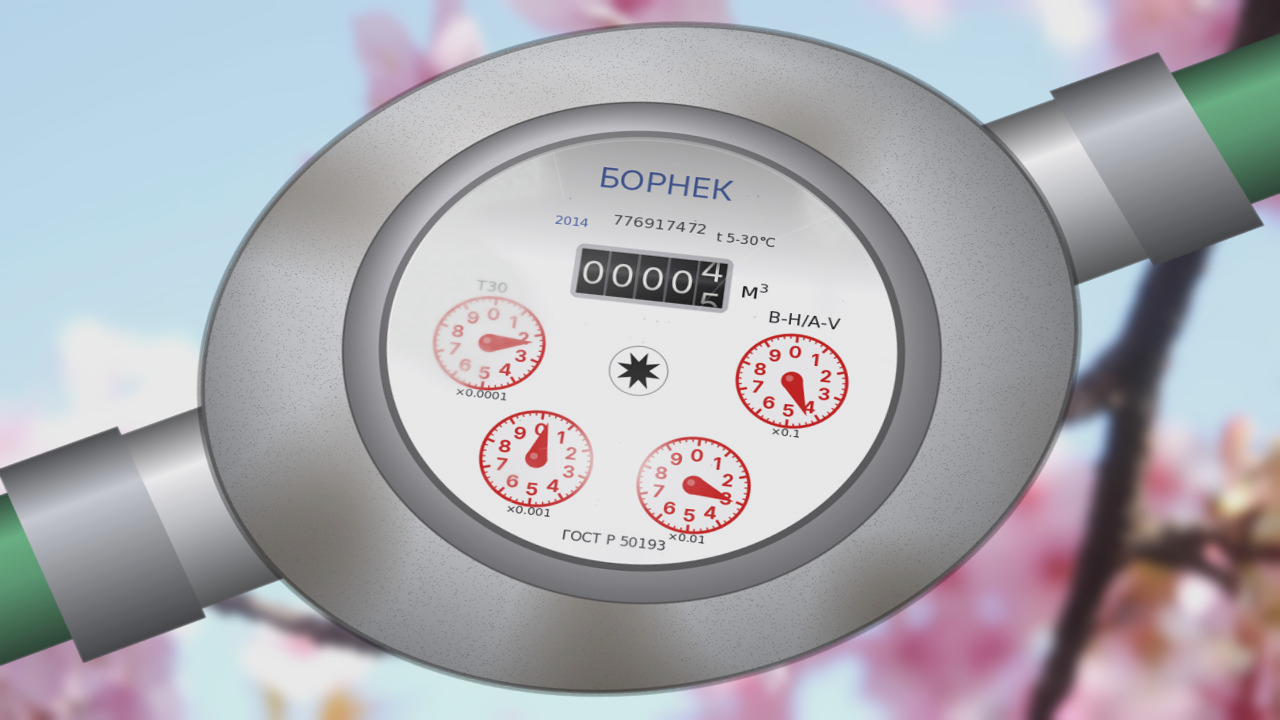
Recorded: 4.4302
